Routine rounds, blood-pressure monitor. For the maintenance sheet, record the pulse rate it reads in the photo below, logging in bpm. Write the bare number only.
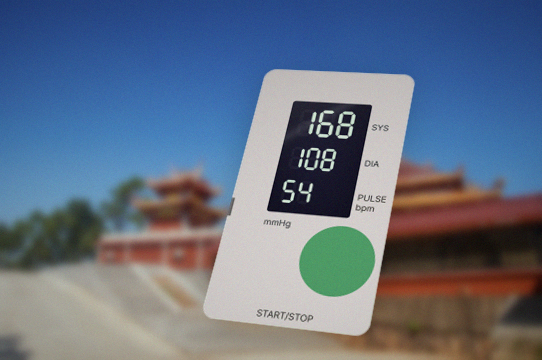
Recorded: 54
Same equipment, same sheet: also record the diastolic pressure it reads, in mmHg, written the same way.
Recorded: 108
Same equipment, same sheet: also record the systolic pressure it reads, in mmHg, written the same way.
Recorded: 168
